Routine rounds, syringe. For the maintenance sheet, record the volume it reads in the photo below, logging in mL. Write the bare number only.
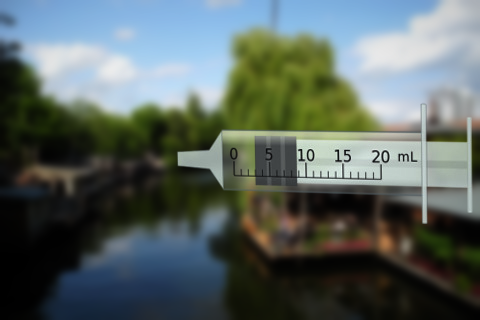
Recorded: 3
